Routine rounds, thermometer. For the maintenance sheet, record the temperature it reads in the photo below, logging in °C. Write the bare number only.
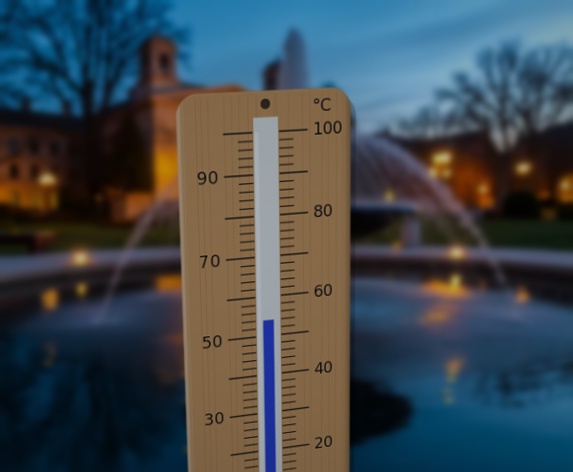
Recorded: 54
